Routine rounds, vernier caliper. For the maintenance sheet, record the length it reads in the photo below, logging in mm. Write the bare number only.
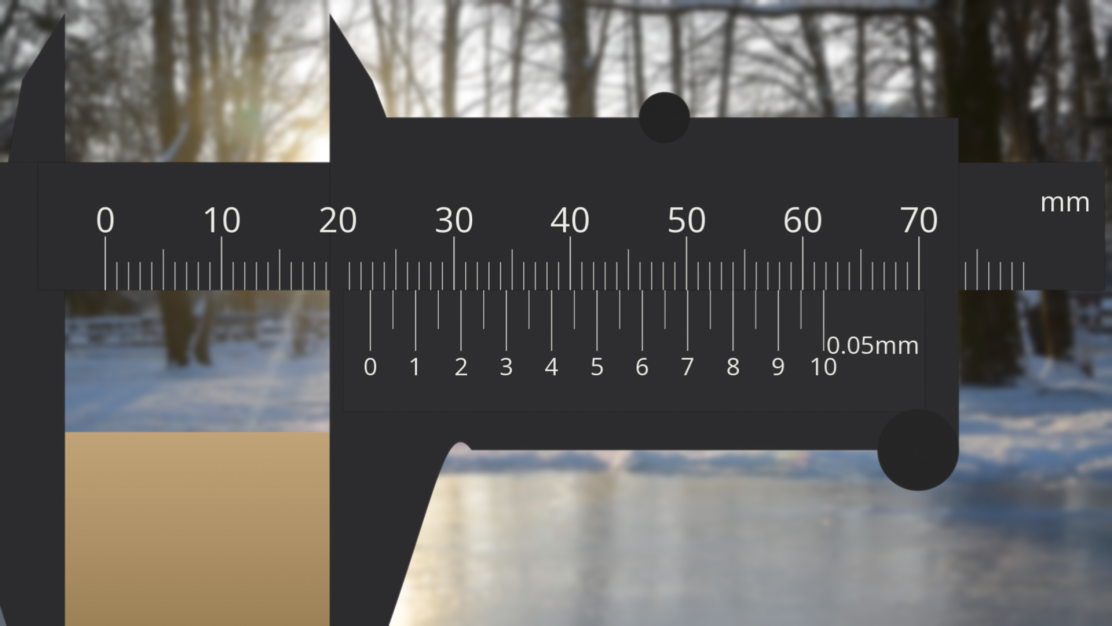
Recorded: 22.8
